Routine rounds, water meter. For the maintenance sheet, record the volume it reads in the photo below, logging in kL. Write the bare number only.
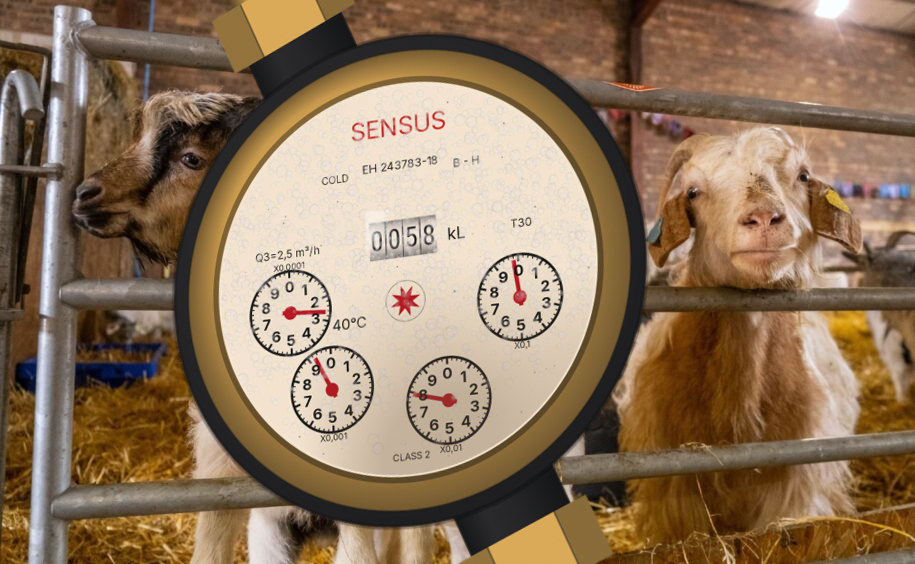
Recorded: 57.9792
